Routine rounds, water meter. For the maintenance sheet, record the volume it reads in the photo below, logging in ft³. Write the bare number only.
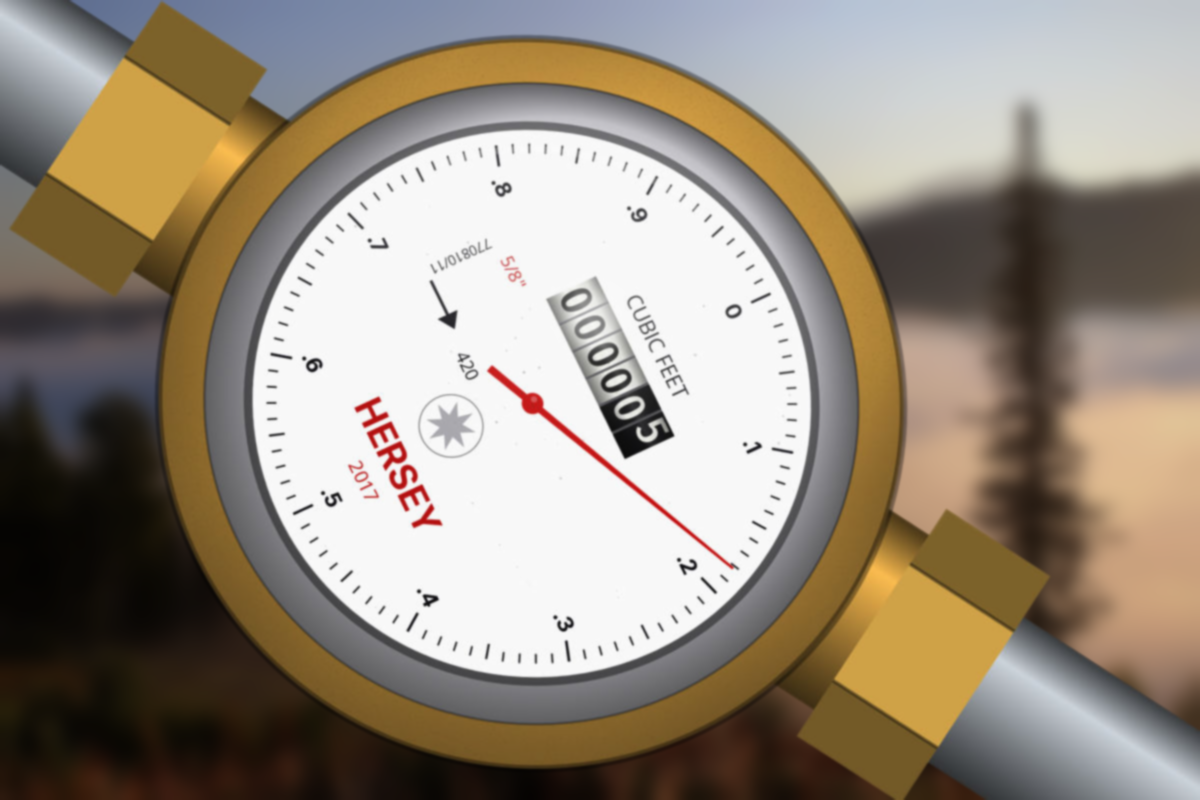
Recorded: 5.18
